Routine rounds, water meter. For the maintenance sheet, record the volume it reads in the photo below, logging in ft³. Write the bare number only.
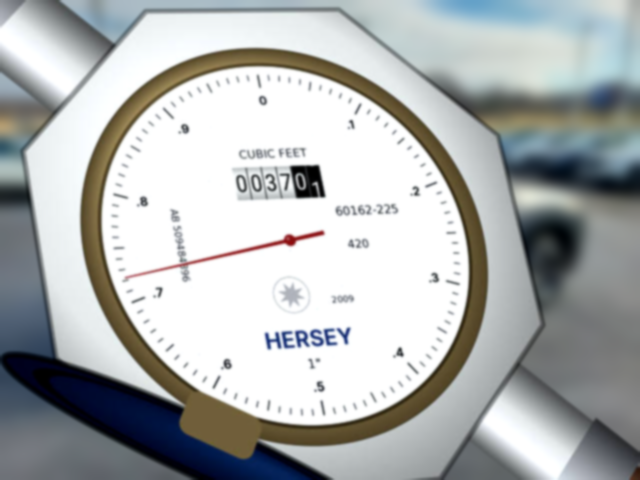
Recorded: 3700.72
